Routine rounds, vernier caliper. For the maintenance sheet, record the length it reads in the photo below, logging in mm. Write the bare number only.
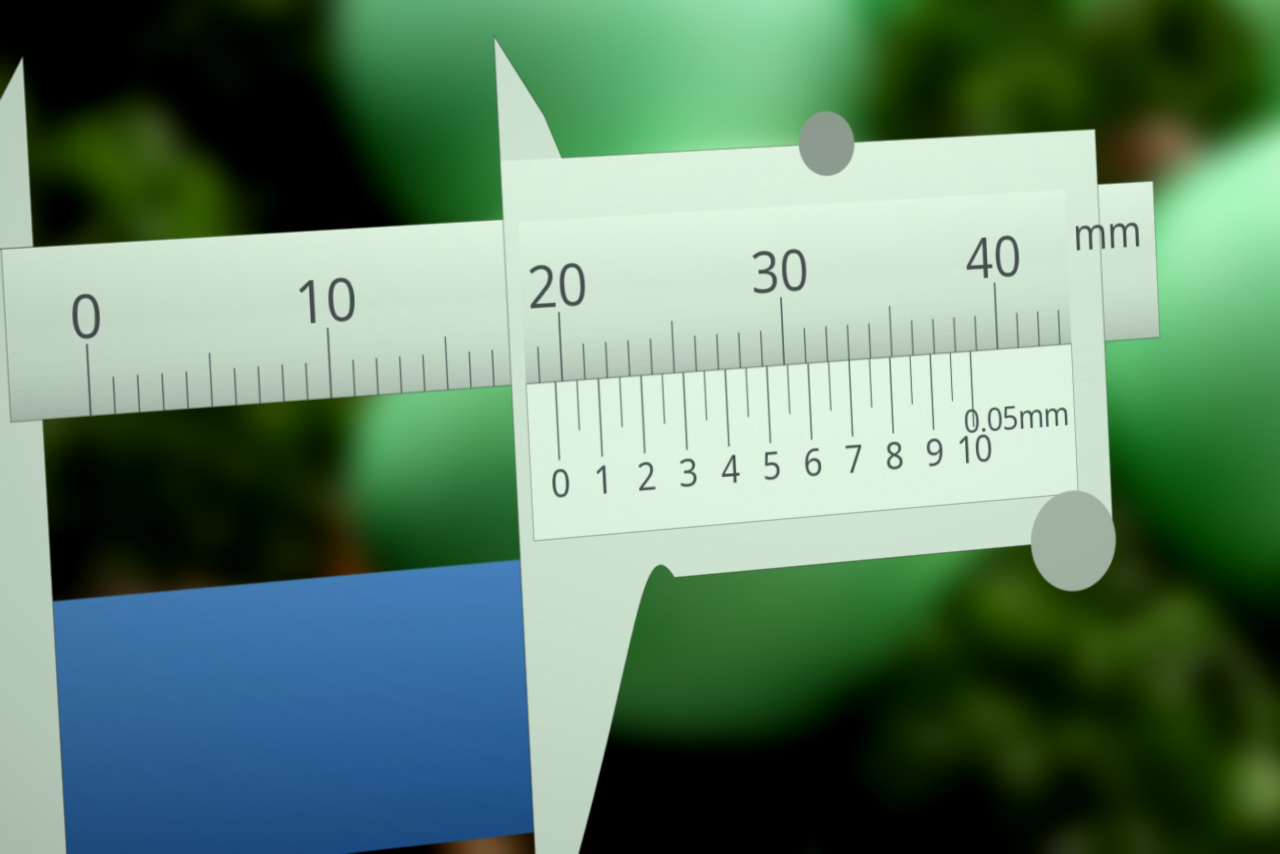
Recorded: 19.7
